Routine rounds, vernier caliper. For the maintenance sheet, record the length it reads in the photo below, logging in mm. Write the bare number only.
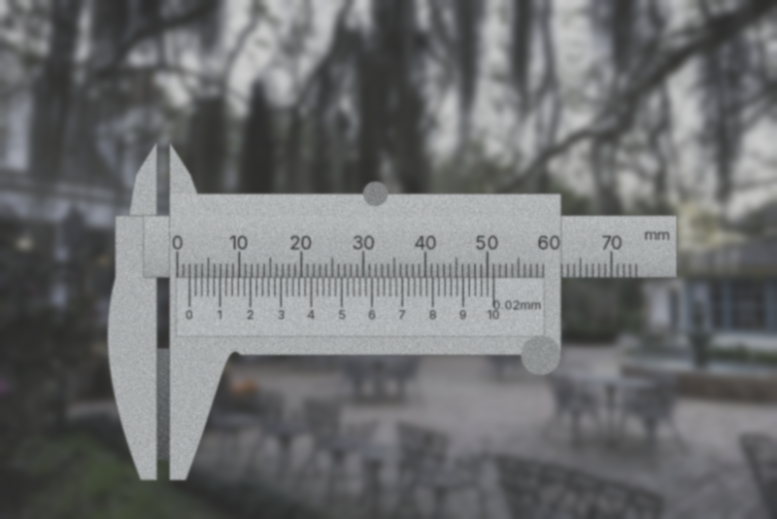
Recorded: 2.0
